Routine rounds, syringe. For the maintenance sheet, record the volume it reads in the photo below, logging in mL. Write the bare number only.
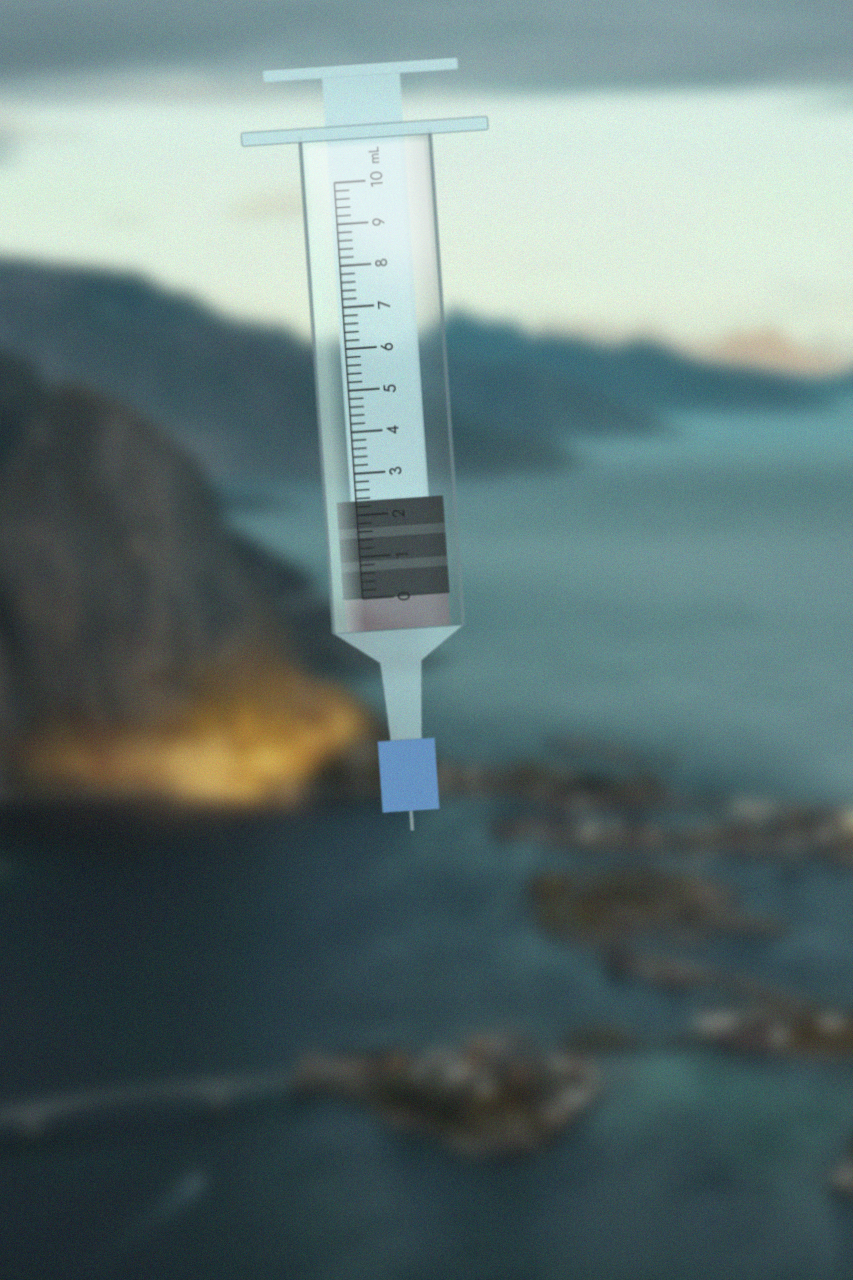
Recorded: 0
